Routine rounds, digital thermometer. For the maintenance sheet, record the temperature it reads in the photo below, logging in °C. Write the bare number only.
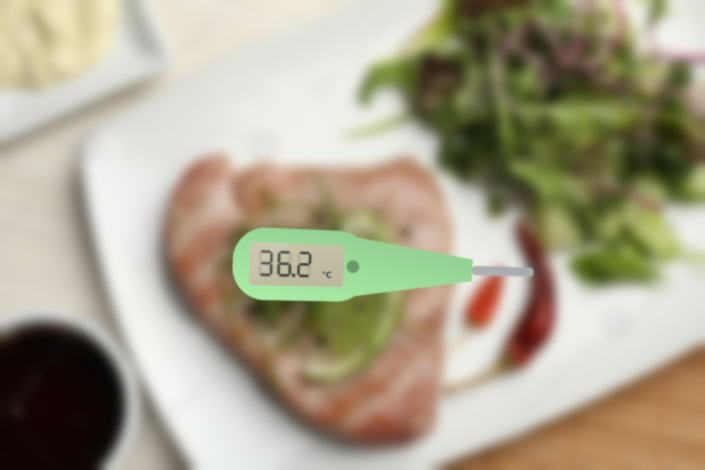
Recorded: 36.2
